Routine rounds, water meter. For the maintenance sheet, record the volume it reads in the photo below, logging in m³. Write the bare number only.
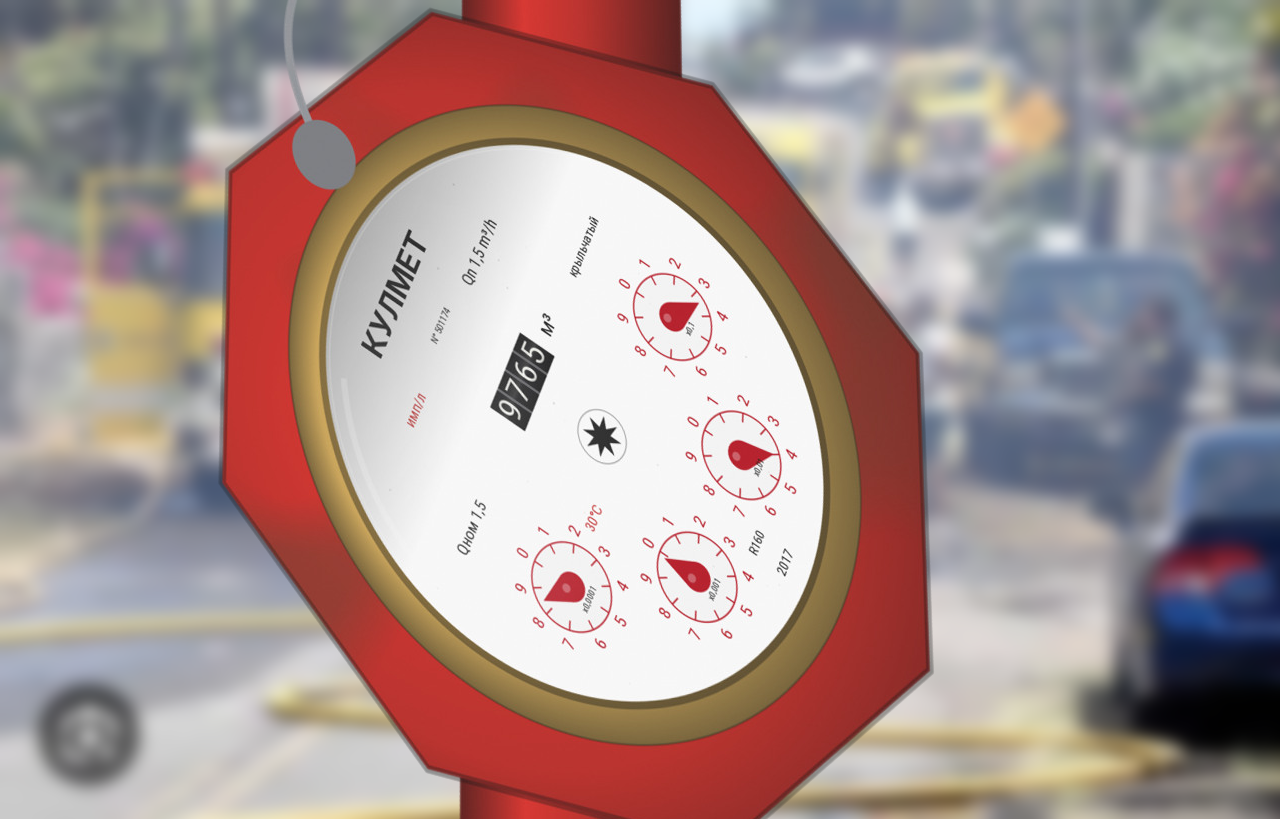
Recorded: 9765.3398
